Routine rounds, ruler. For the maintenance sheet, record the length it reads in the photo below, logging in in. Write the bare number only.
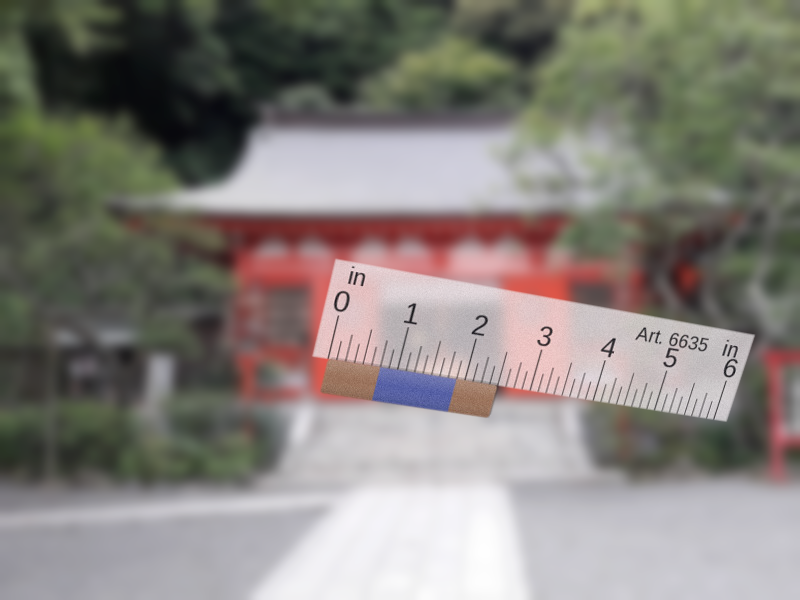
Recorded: 2.5
